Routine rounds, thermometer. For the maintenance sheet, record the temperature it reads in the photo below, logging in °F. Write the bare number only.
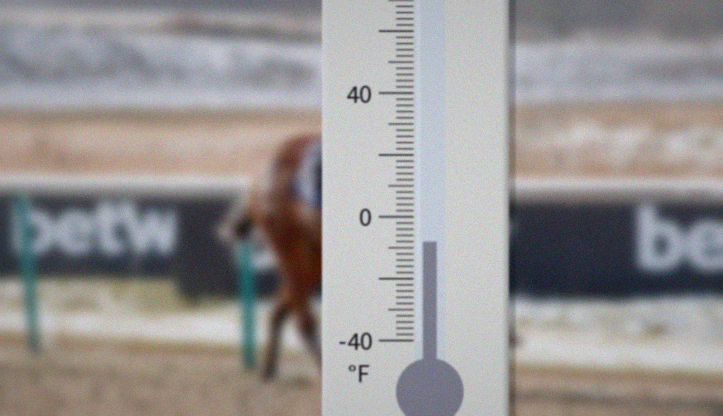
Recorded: -8
